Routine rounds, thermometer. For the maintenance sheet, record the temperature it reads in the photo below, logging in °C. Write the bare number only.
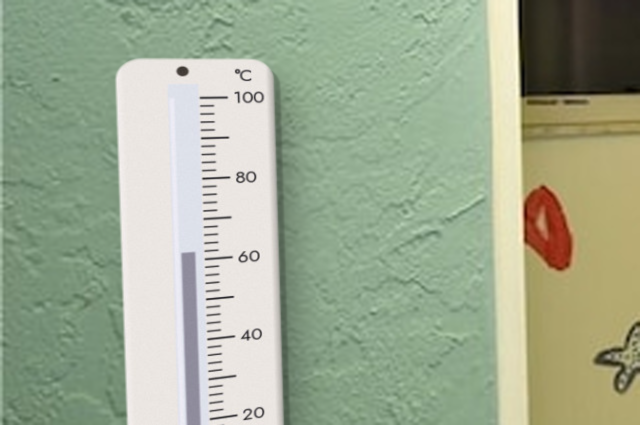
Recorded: 62
